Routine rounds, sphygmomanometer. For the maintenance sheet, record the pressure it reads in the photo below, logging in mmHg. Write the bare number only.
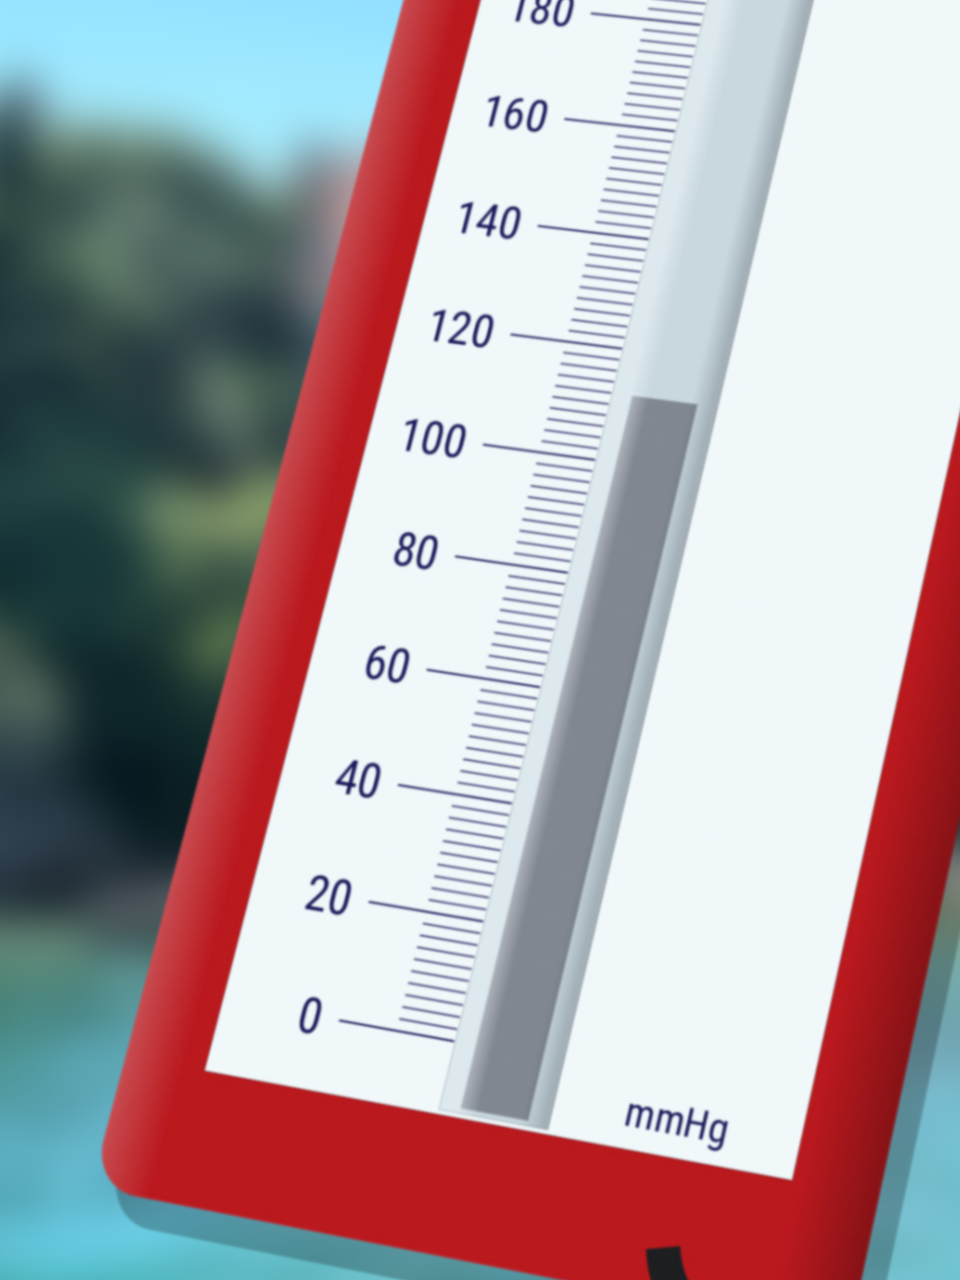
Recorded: 112
